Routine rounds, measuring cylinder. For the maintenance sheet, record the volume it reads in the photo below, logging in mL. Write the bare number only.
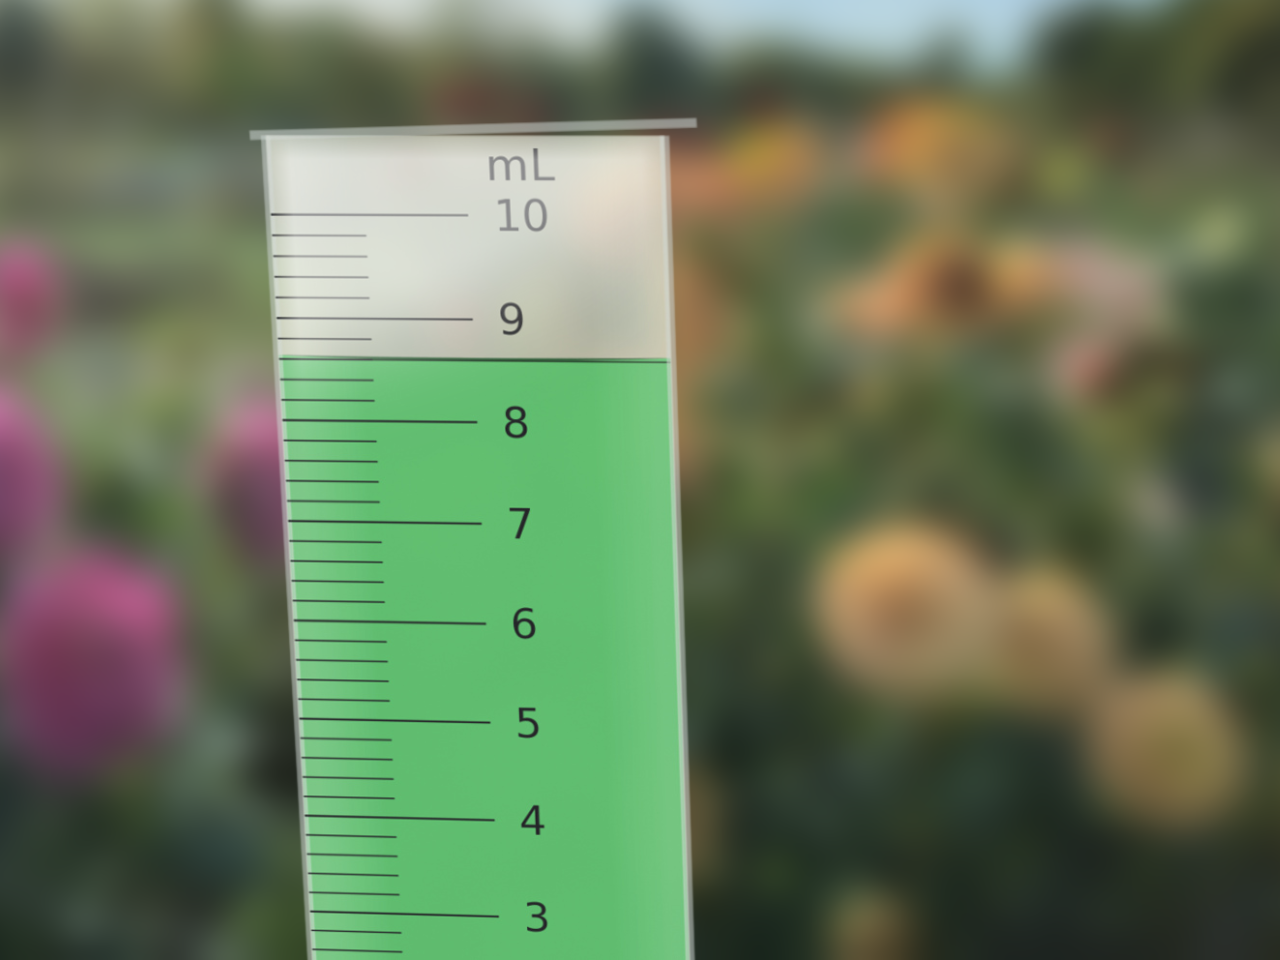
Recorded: 8.6
